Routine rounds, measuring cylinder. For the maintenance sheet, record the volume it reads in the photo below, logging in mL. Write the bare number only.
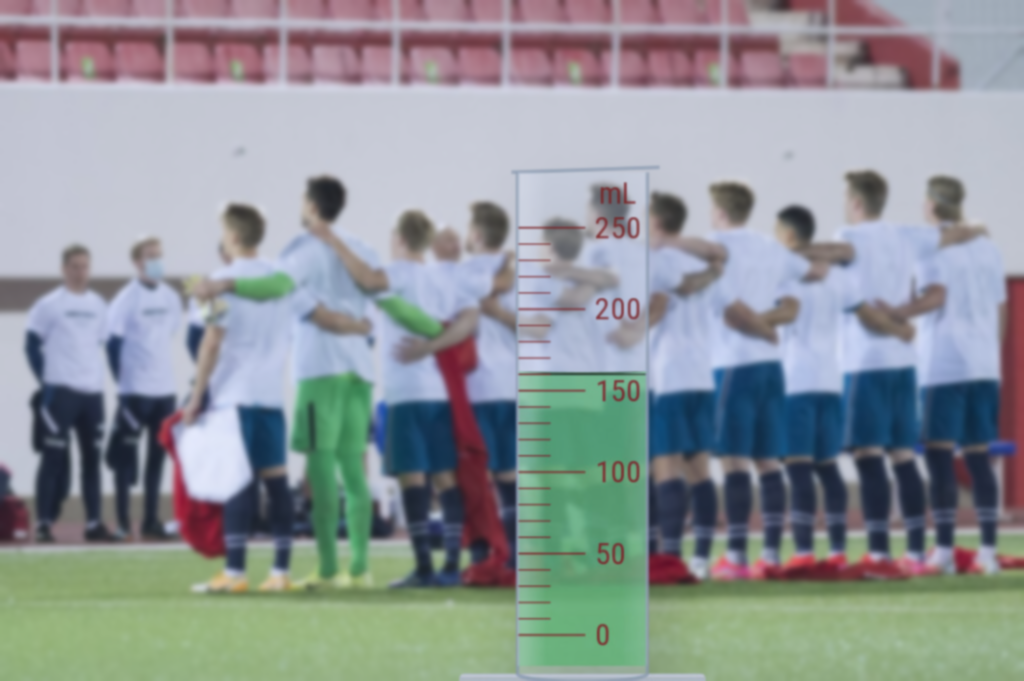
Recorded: 160
